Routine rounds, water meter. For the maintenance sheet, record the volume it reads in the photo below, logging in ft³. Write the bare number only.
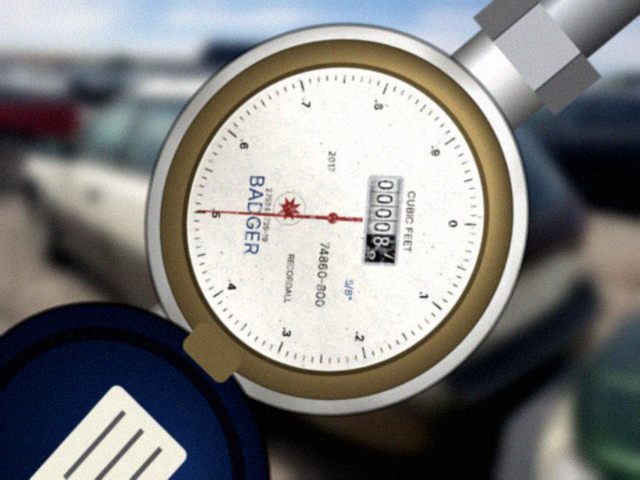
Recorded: 87.50
